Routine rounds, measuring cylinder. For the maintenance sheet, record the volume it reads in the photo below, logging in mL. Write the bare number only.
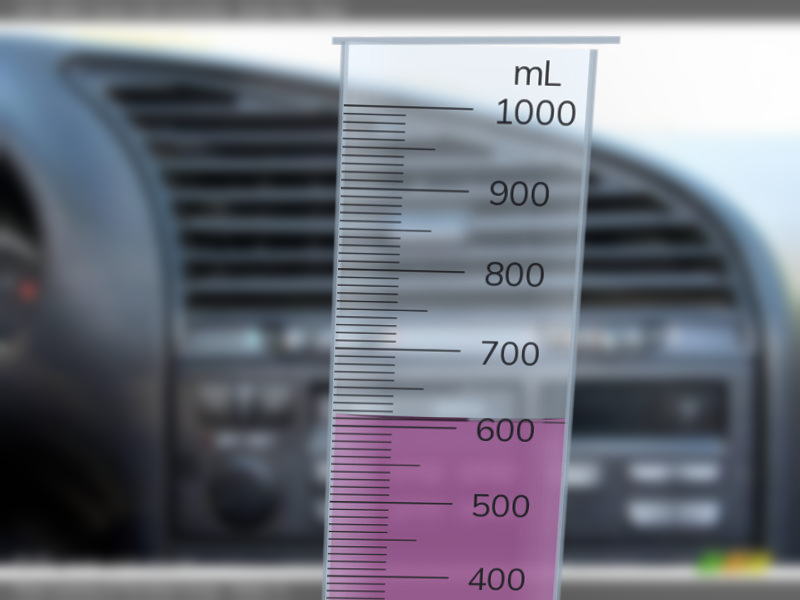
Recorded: 610
